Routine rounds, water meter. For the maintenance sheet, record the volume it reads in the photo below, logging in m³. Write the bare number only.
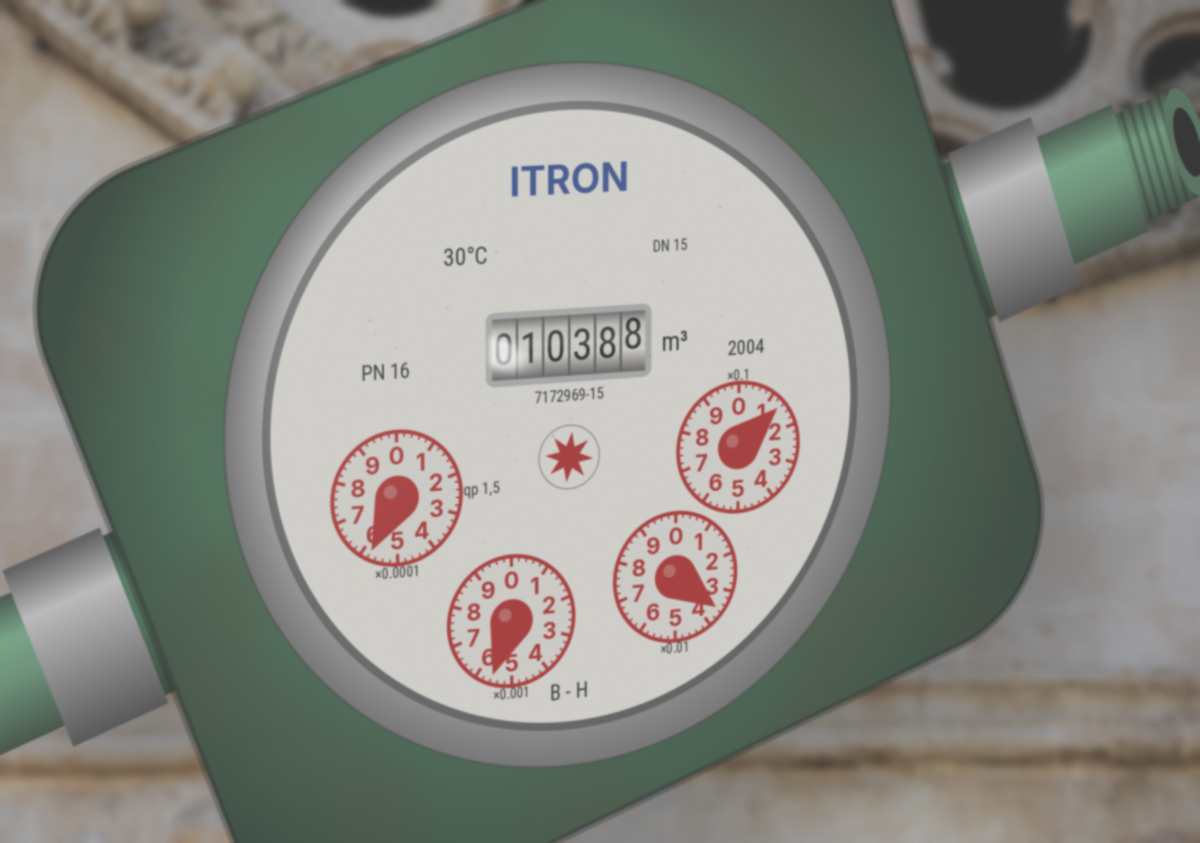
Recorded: 10388.1355
